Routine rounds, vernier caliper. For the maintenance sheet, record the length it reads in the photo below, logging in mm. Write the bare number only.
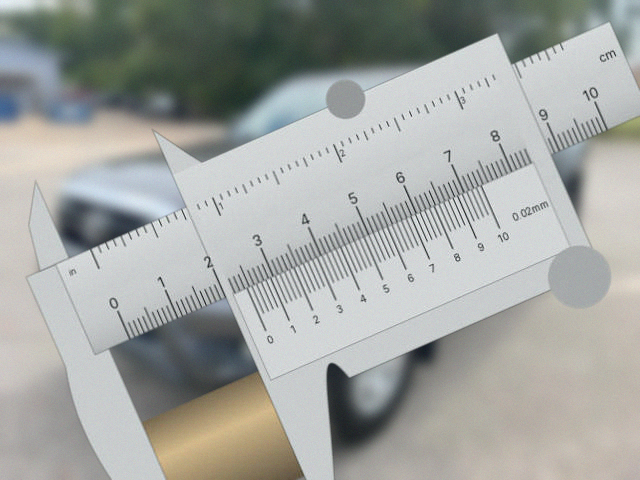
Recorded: 24.5
